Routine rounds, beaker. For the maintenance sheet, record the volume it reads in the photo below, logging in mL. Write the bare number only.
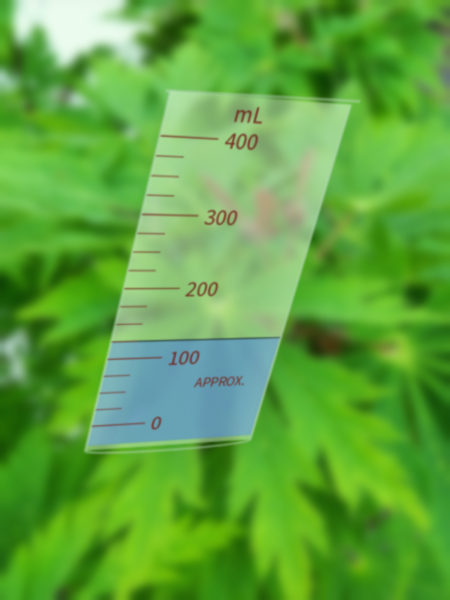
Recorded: 125
